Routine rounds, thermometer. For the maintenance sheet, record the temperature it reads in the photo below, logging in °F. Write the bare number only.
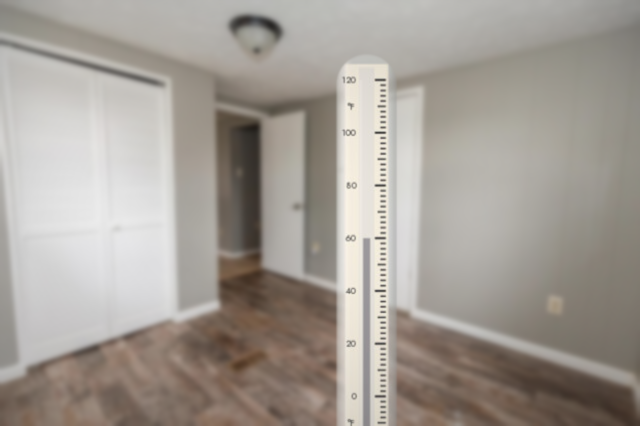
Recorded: 60
